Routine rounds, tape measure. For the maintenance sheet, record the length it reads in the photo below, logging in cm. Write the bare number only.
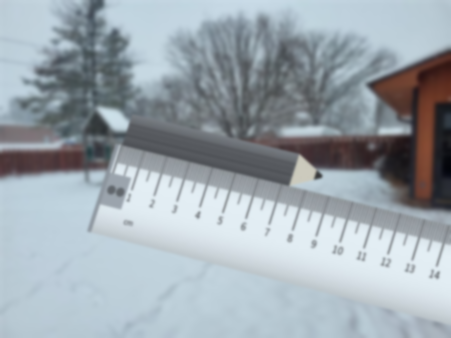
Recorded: 8.5
